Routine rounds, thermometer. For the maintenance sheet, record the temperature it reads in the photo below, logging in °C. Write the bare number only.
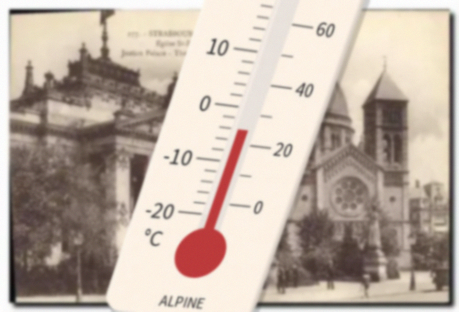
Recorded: -4
